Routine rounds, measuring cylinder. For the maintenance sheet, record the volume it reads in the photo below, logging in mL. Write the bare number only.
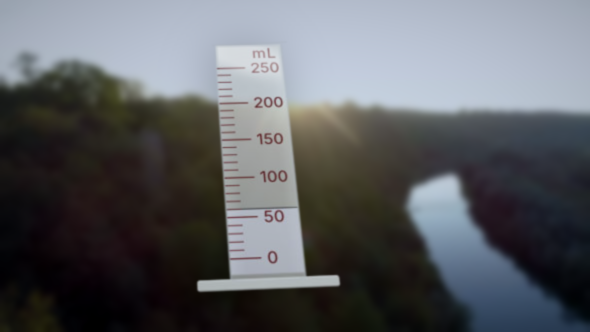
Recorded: 60
